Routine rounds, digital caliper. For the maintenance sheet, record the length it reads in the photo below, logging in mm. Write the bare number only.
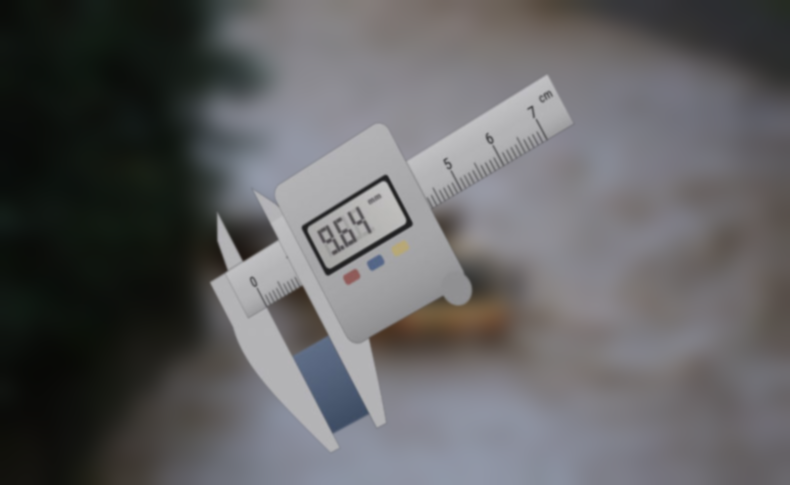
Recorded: 9.64
